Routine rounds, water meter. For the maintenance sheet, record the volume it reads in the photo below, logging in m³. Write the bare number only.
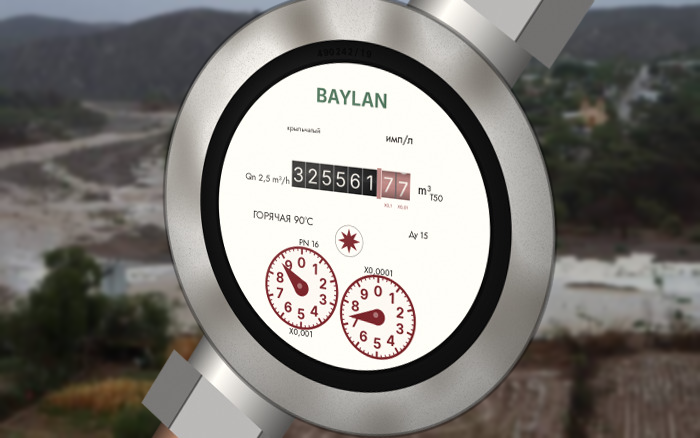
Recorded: 325561.7687
